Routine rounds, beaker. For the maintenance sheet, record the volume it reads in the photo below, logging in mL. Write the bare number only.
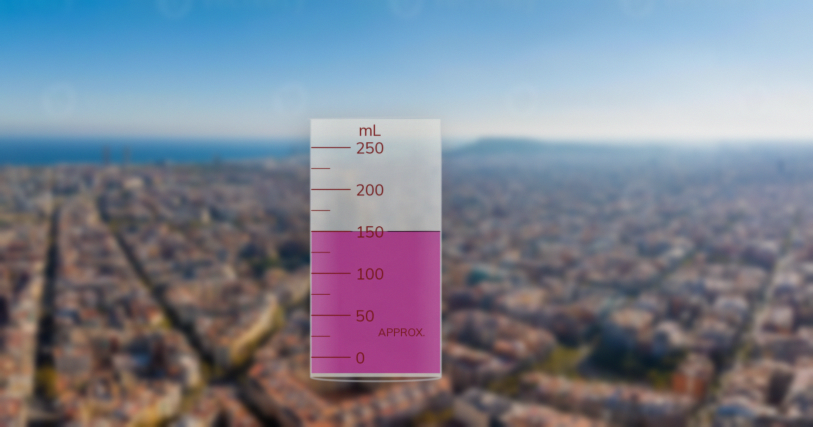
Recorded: 150
